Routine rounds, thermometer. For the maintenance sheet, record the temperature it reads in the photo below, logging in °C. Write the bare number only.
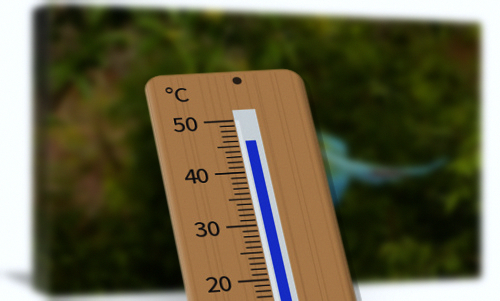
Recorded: 46
